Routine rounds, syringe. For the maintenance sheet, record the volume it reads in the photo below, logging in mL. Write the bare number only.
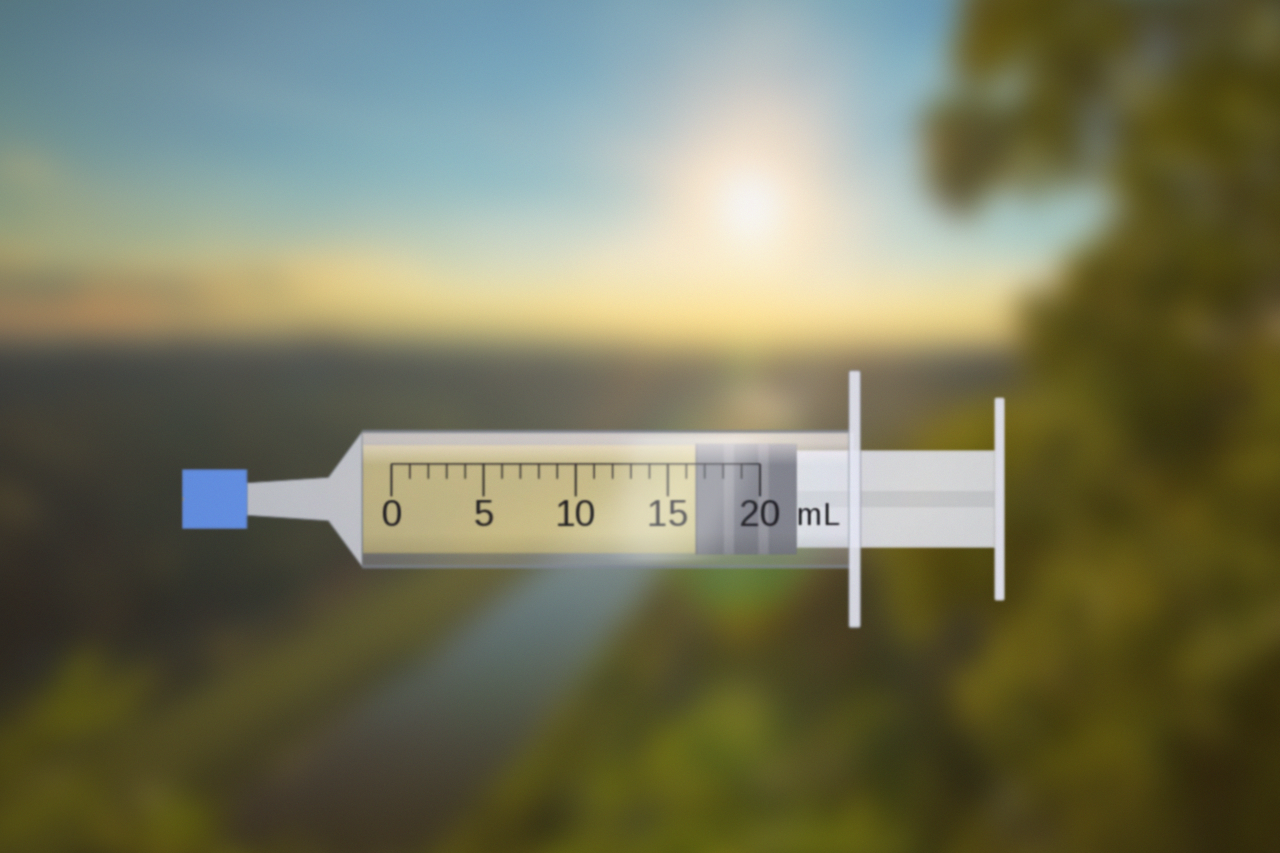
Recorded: 16.5
